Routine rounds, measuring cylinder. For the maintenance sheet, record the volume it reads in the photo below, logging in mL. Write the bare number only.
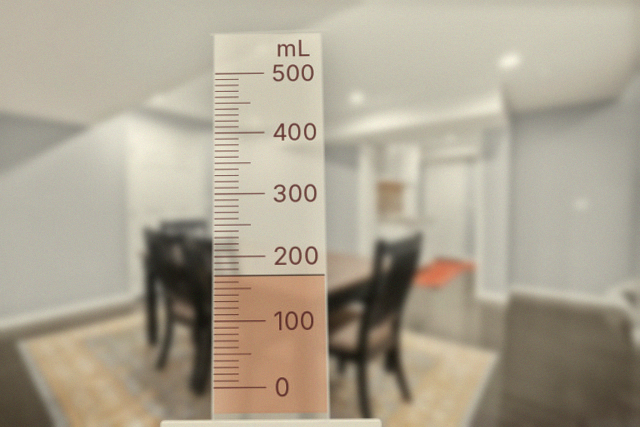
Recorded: 170
